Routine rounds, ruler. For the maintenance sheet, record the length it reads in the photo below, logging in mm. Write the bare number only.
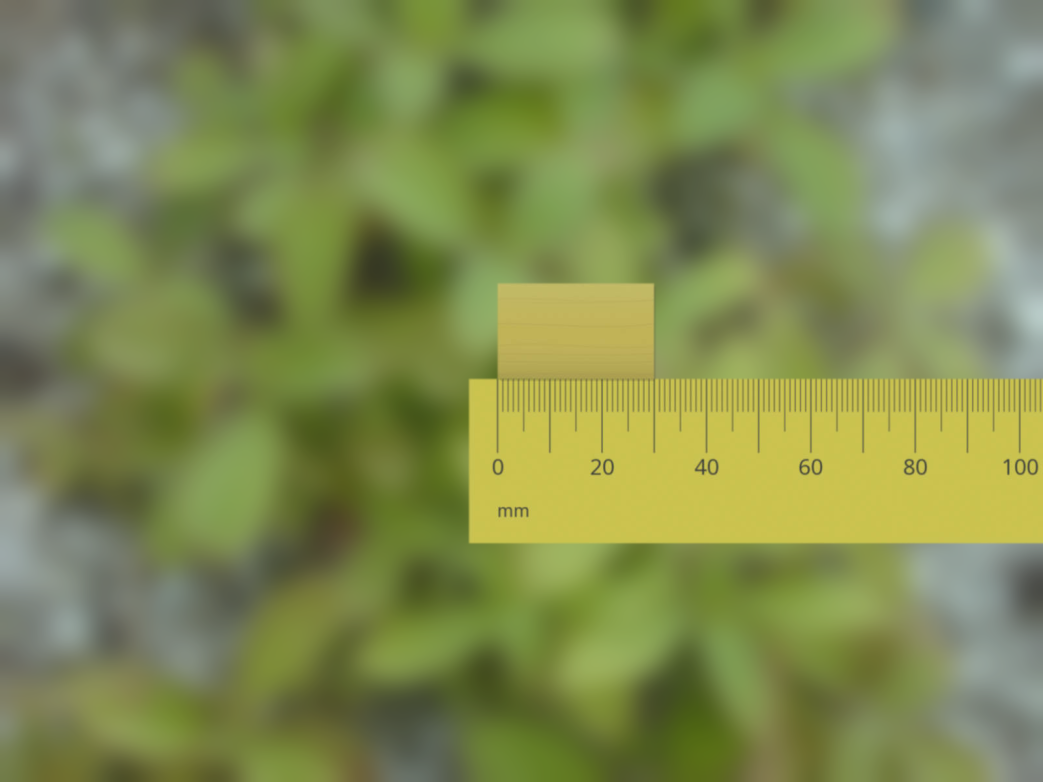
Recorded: 30
